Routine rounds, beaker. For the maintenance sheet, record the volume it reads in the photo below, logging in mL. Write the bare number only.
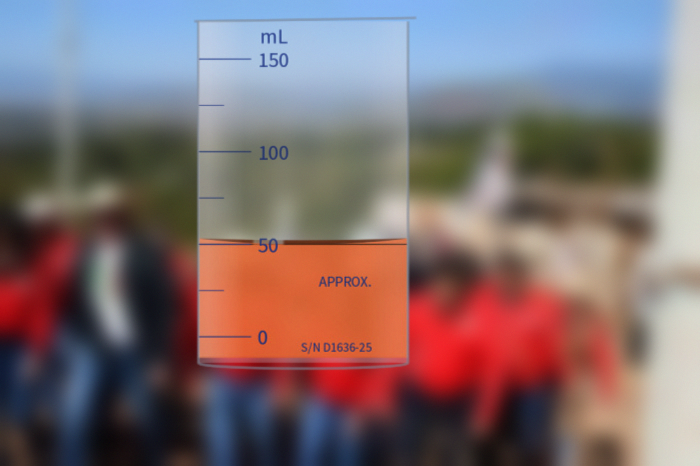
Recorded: 50
